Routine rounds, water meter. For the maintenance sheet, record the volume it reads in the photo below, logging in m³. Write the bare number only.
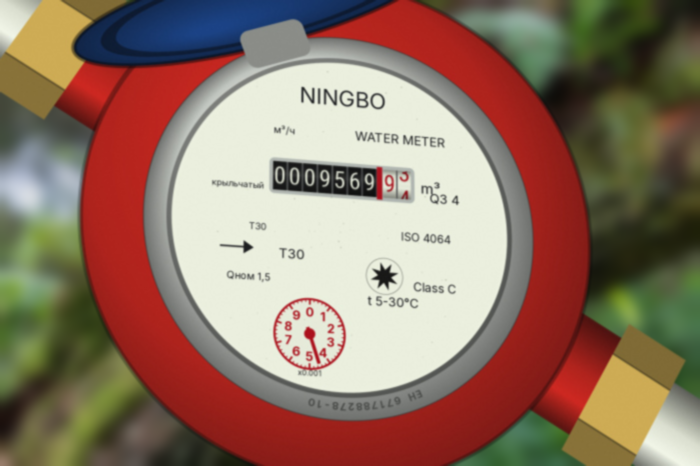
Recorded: 9569.934
